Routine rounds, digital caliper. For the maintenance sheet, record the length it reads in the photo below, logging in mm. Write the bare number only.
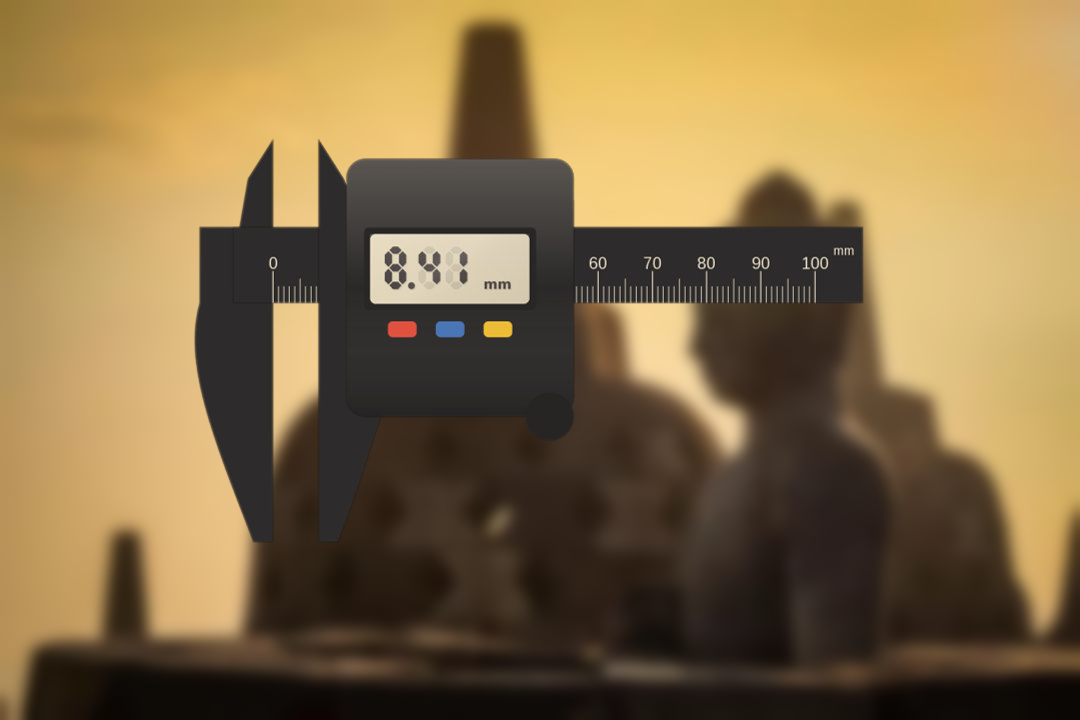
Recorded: 8.41
